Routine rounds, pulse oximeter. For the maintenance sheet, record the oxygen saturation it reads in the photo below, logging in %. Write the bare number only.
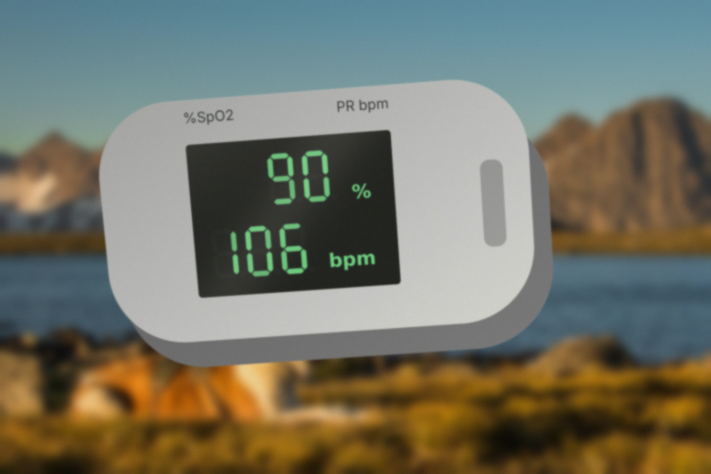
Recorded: 90
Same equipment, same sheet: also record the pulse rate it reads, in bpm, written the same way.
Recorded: 106
